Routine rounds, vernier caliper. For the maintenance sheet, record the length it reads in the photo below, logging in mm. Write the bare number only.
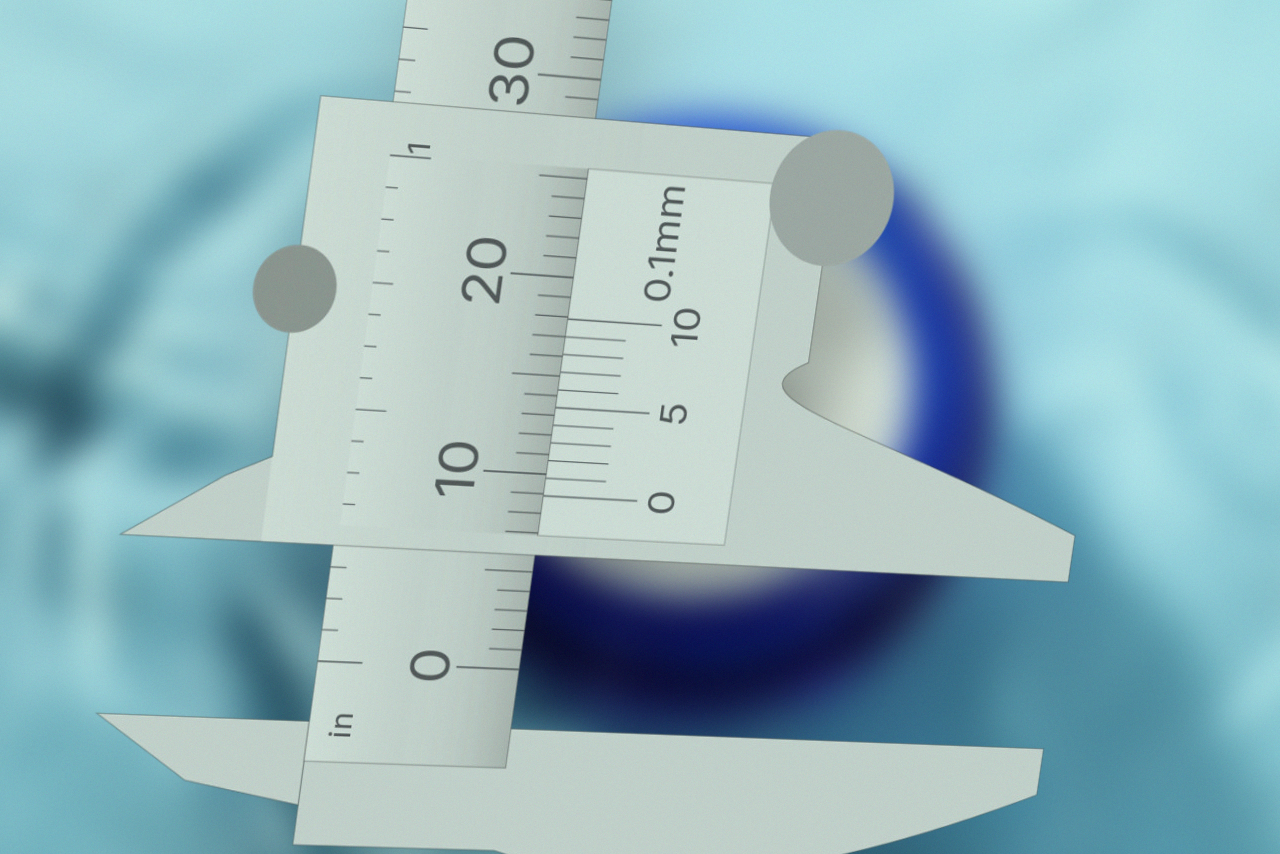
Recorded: 8.9
